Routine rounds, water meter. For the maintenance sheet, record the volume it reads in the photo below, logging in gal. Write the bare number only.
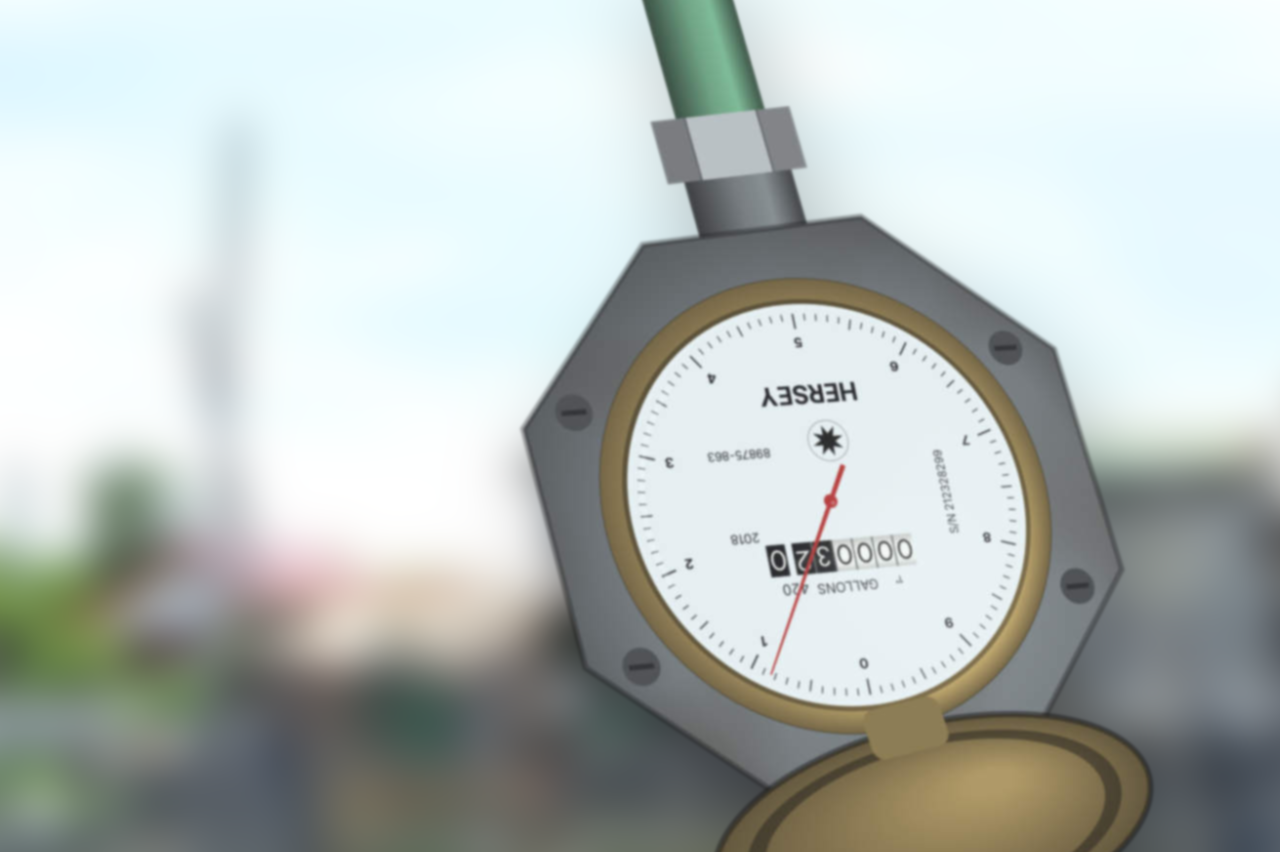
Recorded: 320.8
